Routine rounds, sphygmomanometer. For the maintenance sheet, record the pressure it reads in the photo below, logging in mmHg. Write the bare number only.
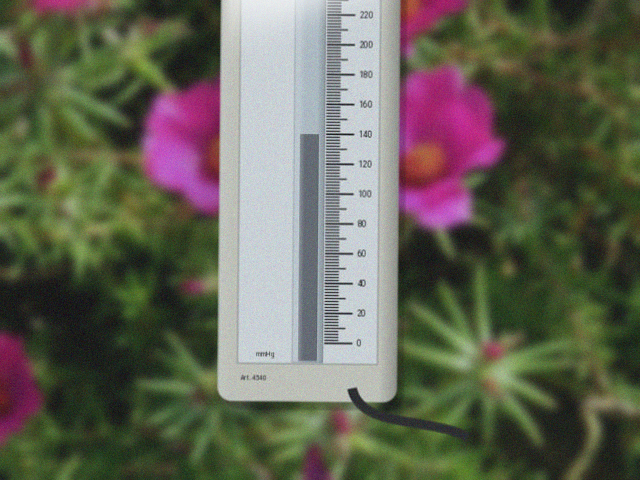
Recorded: 140
